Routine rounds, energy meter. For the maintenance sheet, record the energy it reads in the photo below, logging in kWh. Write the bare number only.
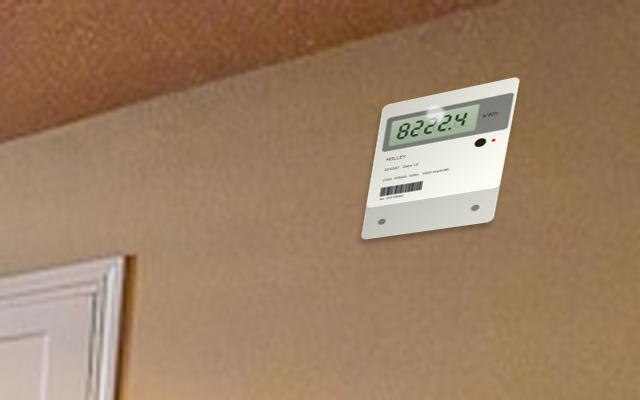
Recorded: 8222.4
